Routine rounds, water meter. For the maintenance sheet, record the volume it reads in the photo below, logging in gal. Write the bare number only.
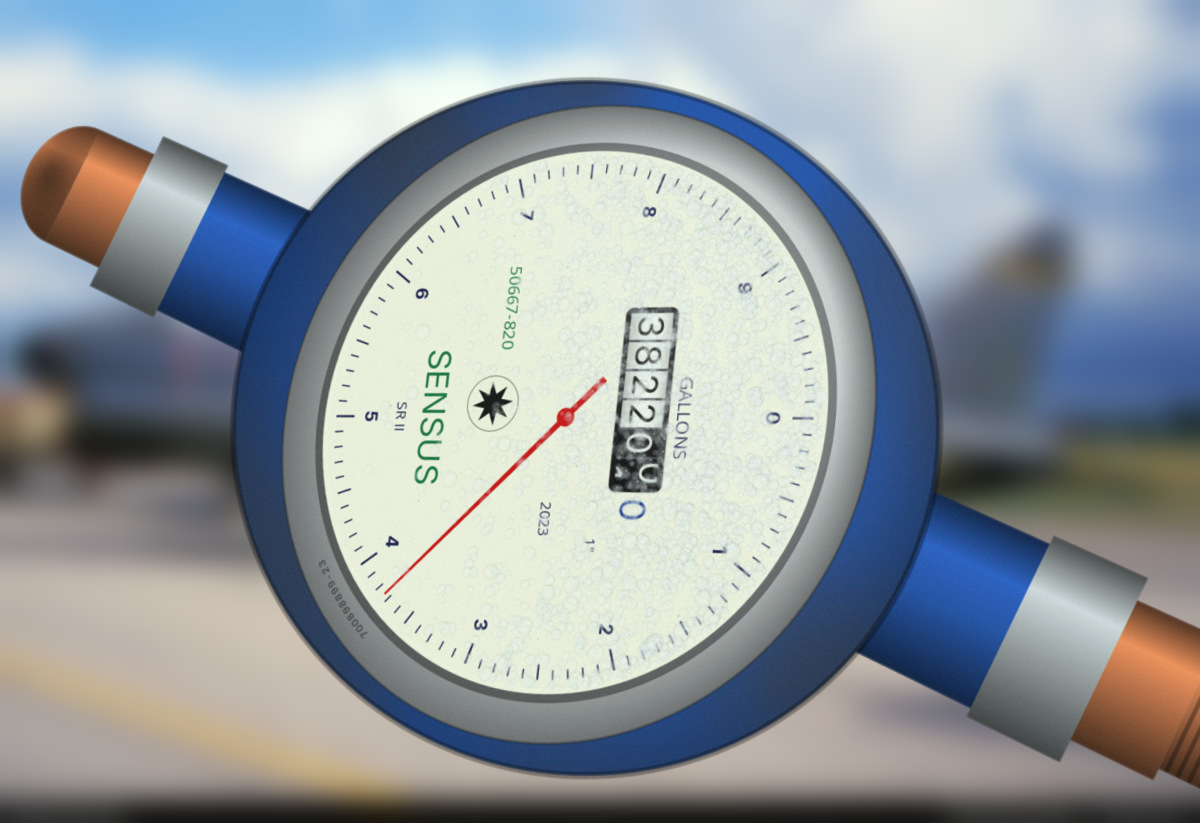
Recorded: 3822003.7
